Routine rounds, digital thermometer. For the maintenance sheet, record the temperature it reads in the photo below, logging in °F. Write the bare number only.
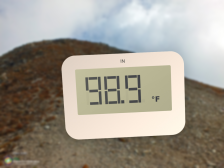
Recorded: 98.9
